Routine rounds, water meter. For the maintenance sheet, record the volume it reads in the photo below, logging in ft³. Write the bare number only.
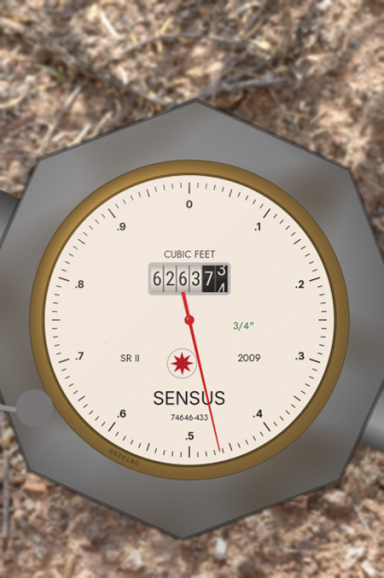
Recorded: 626373.46
